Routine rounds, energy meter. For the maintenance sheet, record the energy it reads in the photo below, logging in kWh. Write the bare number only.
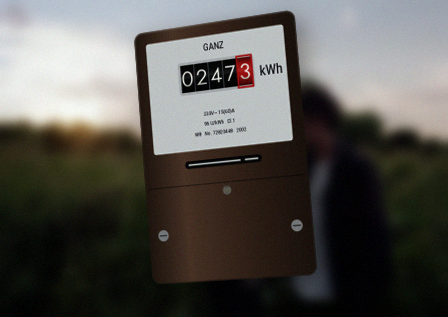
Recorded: 247.3
